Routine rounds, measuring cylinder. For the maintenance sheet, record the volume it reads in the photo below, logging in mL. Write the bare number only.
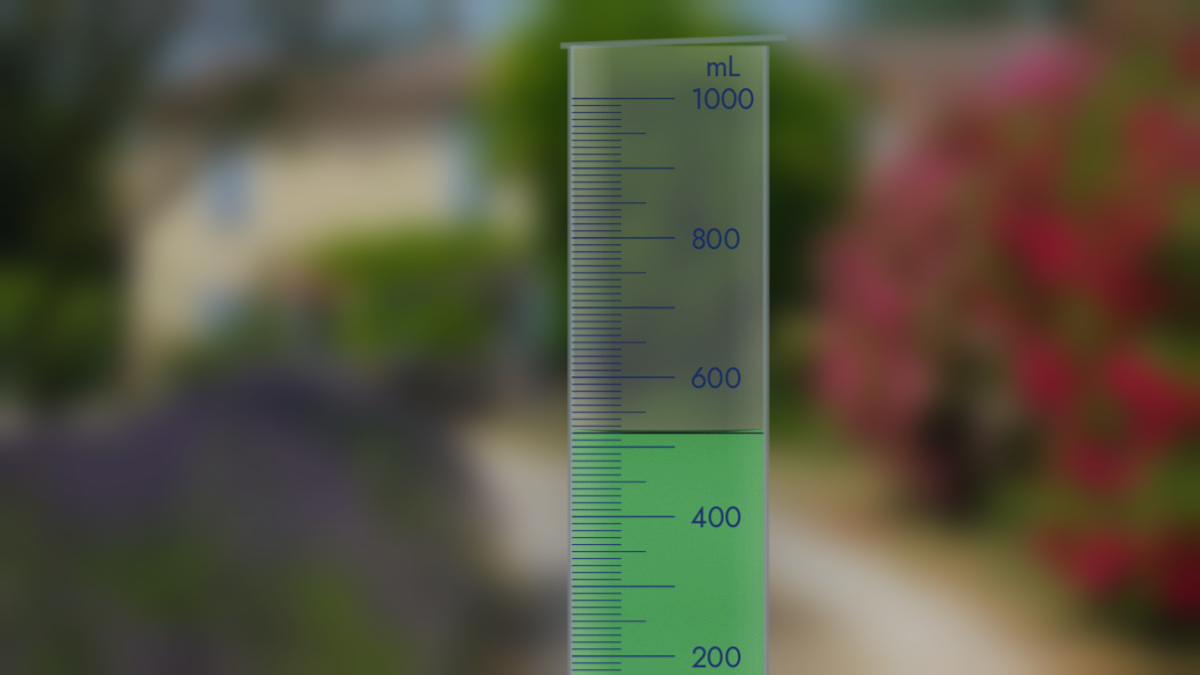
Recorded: 520
